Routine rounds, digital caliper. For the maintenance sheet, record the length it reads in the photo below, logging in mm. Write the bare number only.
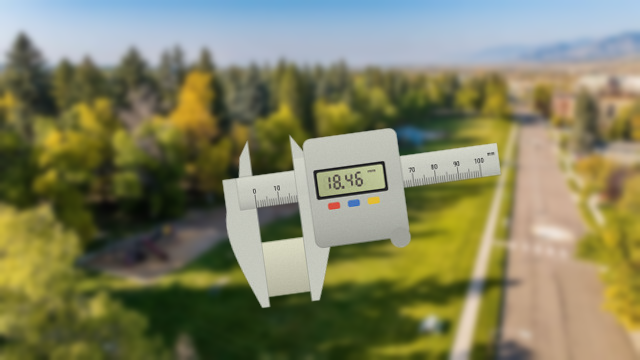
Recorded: 18.46
